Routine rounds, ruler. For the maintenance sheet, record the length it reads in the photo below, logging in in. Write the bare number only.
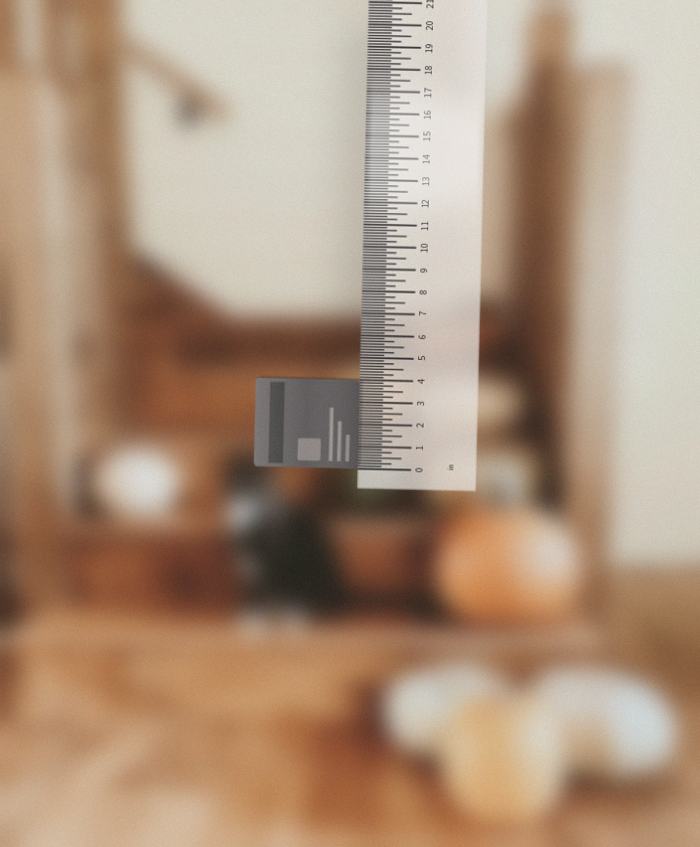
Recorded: 4
